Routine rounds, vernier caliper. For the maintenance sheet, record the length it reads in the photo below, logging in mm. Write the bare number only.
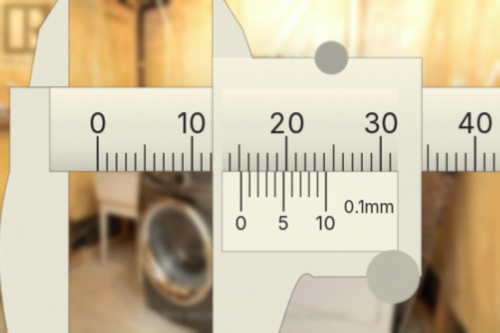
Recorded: 15.2
